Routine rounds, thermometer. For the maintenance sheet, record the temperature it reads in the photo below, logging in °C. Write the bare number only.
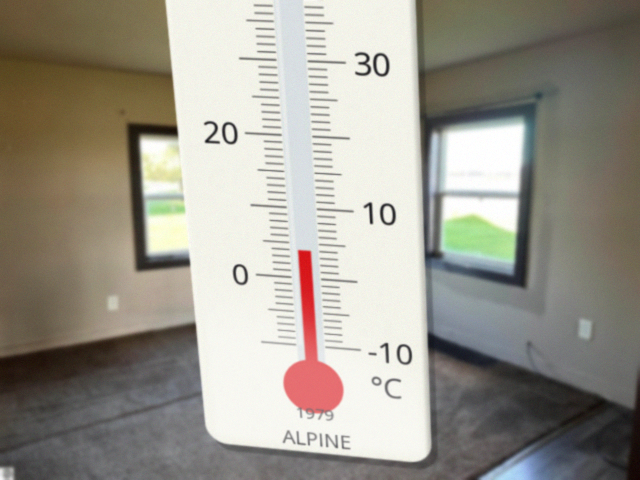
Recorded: 4
